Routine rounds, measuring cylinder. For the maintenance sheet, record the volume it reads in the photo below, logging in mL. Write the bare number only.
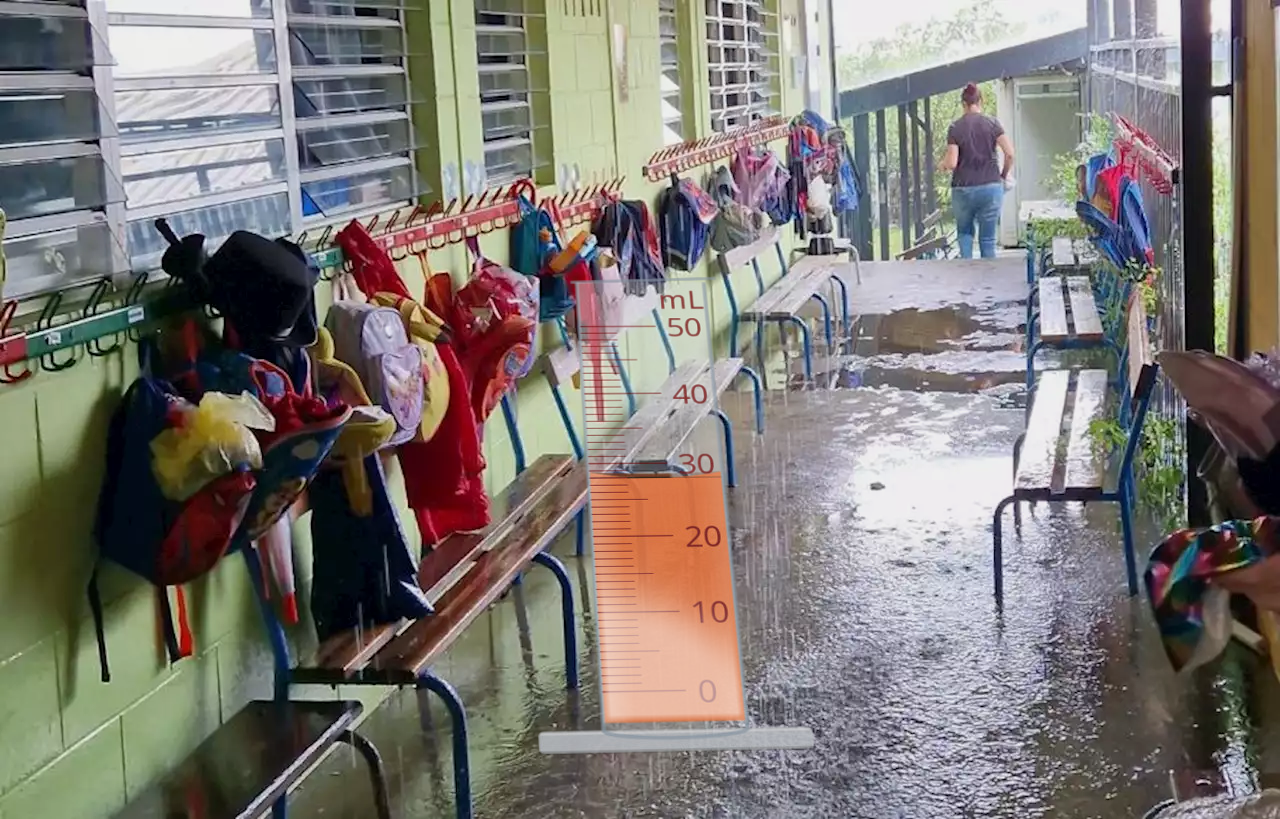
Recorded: 28
